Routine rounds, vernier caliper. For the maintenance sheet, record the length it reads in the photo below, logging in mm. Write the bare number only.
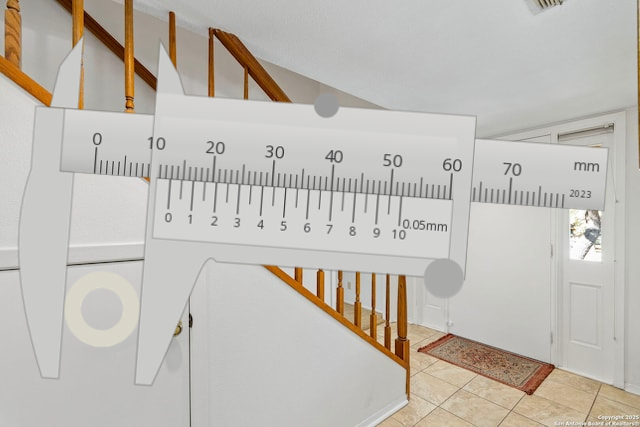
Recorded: 12.8
